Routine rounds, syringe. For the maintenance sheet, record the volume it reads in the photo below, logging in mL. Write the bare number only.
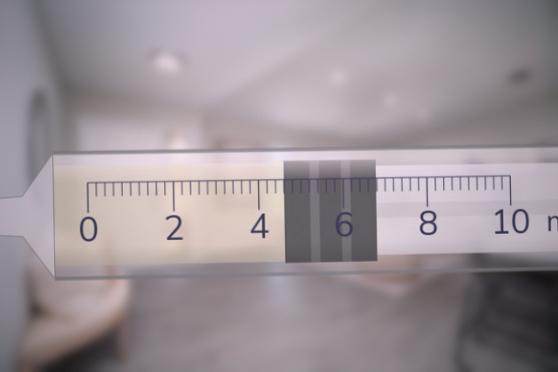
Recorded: 4.6
